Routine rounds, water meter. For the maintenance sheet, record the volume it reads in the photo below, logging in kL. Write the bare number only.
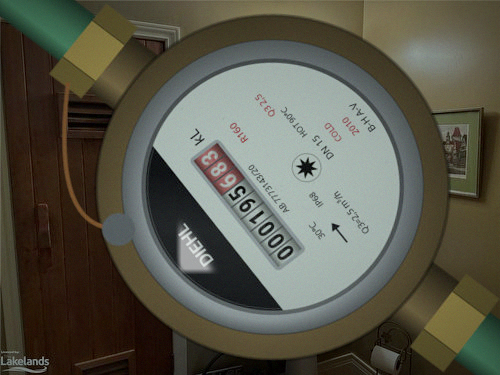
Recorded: 195.683
